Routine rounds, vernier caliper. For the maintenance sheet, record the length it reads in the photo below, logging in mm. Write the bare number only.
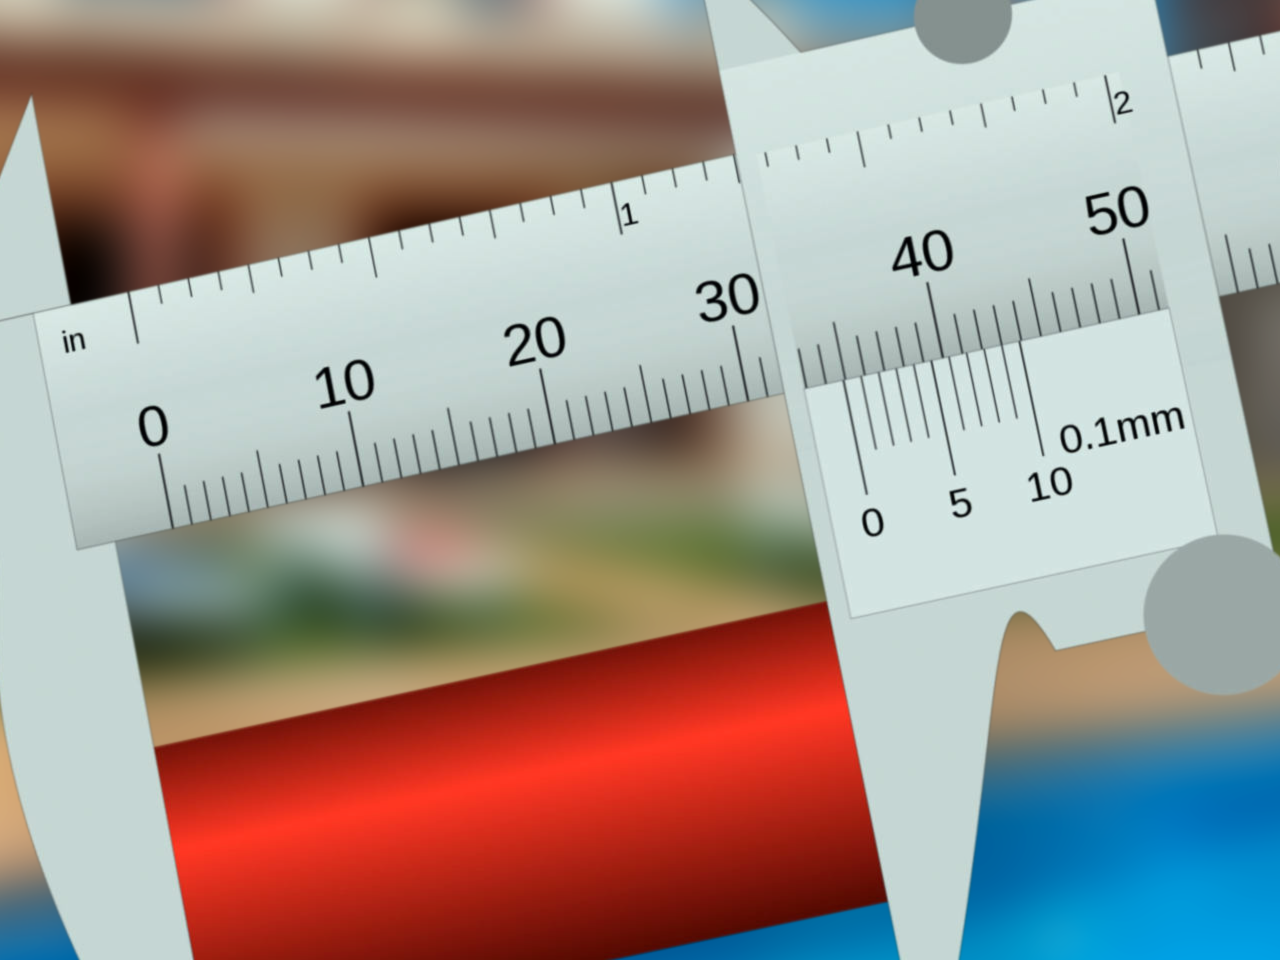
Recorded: 34.9
